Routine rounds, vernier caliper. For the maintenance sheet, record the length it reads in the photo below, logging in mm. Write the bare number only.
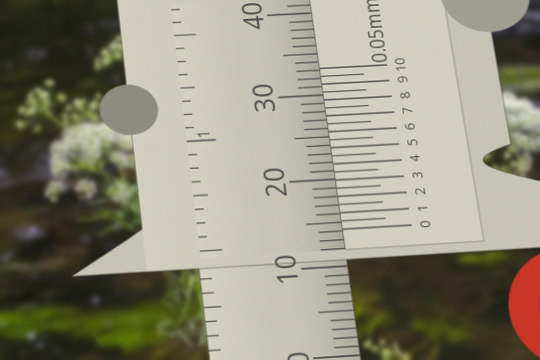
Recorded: 14.2
